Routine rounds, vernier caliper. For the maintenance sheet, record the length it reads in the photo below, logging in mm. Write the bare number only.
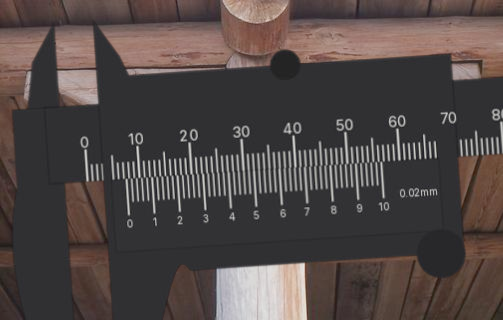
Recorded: 7.5
